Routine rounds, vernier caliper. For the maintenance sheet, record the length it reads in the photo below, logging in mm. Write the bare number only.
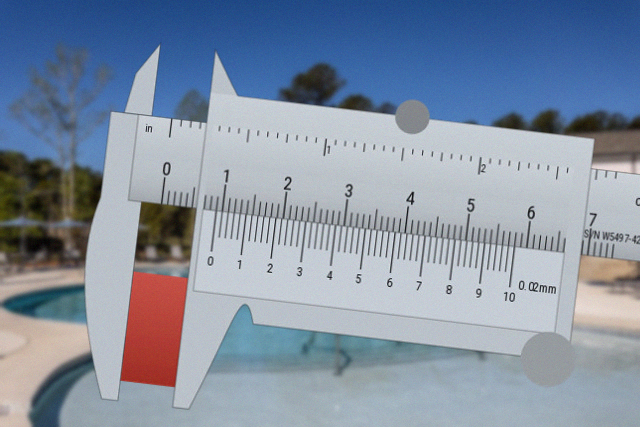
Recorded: 9.0
